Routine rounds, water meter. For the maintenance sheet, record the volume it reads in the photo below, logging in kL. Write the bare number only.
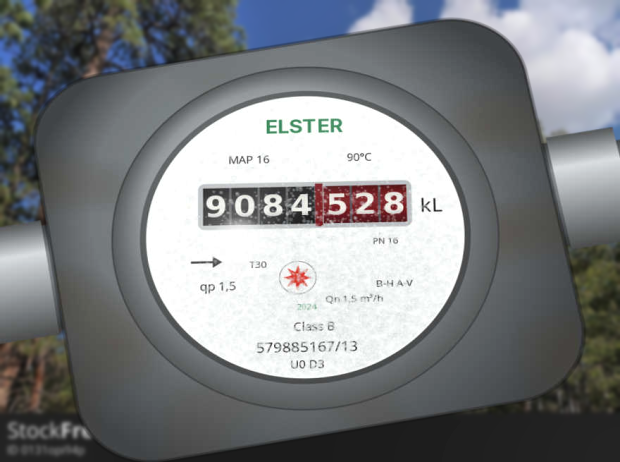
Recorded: 9084.528
